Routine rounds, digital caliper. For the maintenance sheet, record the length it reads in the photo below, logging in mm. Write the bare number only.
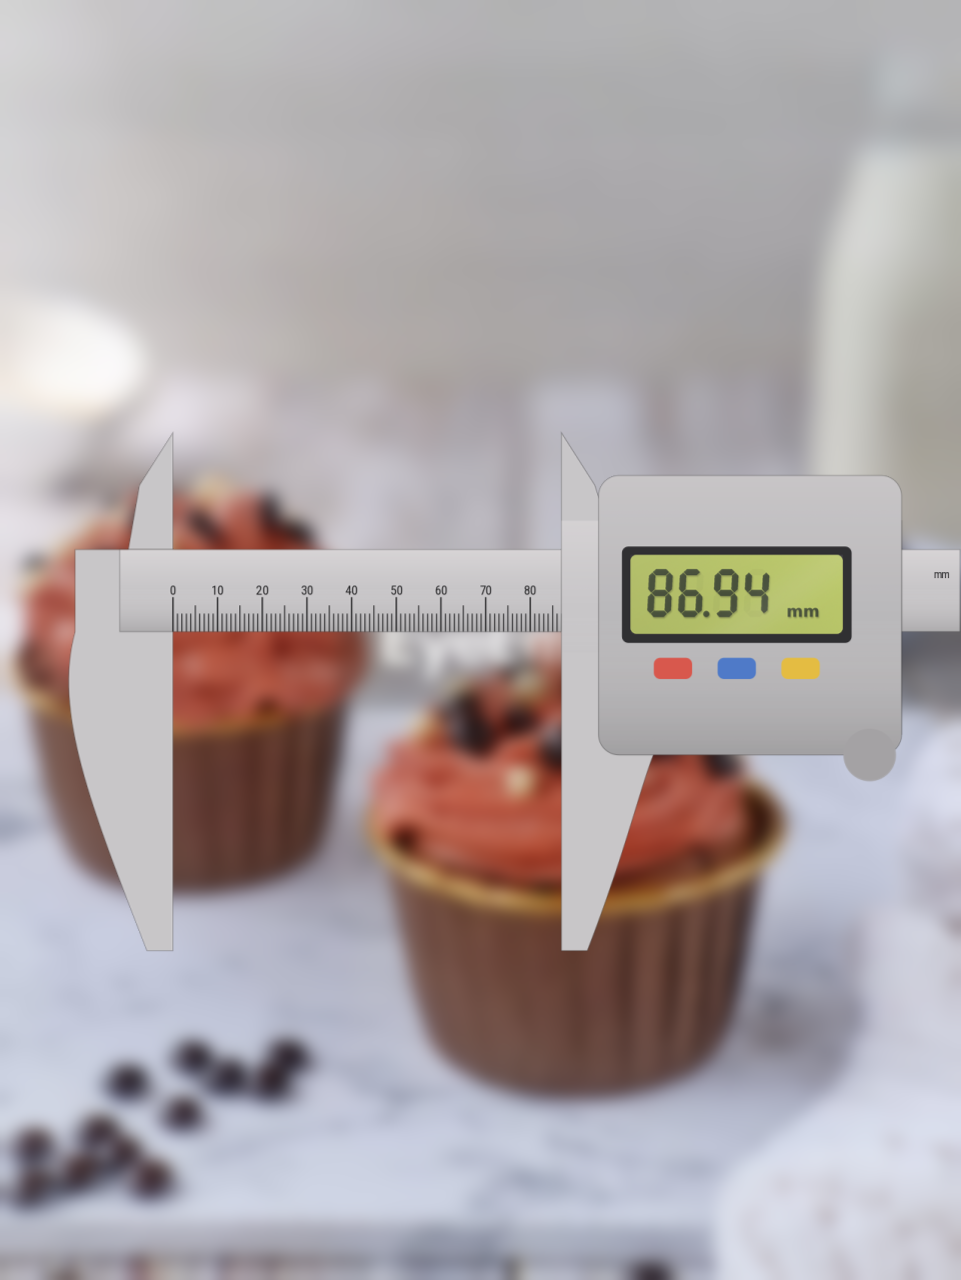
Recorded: 86.94
